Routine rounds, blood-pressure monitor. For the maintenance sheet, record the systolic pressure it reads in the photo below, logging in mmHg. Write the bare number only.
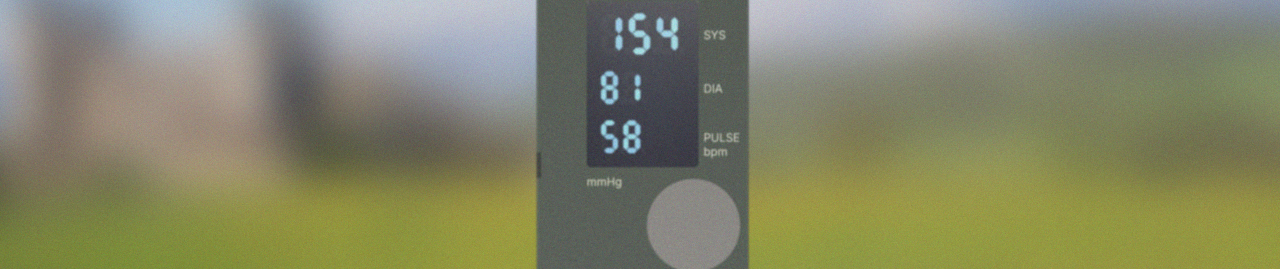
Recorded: 154
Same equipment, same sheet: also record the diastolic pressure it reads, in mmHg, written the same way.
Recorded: 81
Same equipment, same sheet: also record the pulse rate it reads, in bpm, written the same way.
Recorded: 58
